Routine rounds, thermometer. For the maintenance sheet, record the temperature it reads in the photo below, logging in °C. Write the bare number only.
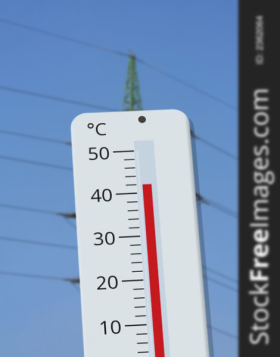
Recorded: 42
